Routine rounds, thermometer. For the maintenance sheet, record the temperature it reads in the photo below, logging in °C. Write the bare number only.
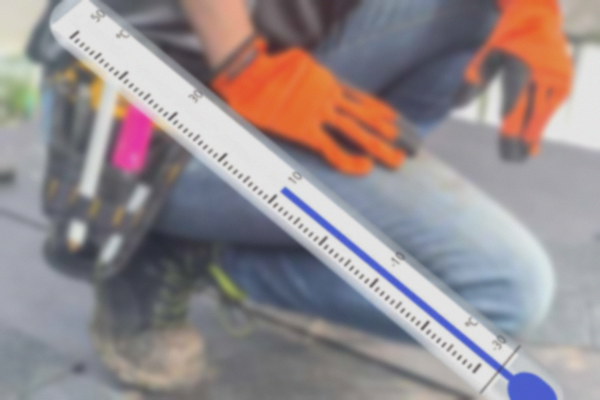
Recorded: 10
